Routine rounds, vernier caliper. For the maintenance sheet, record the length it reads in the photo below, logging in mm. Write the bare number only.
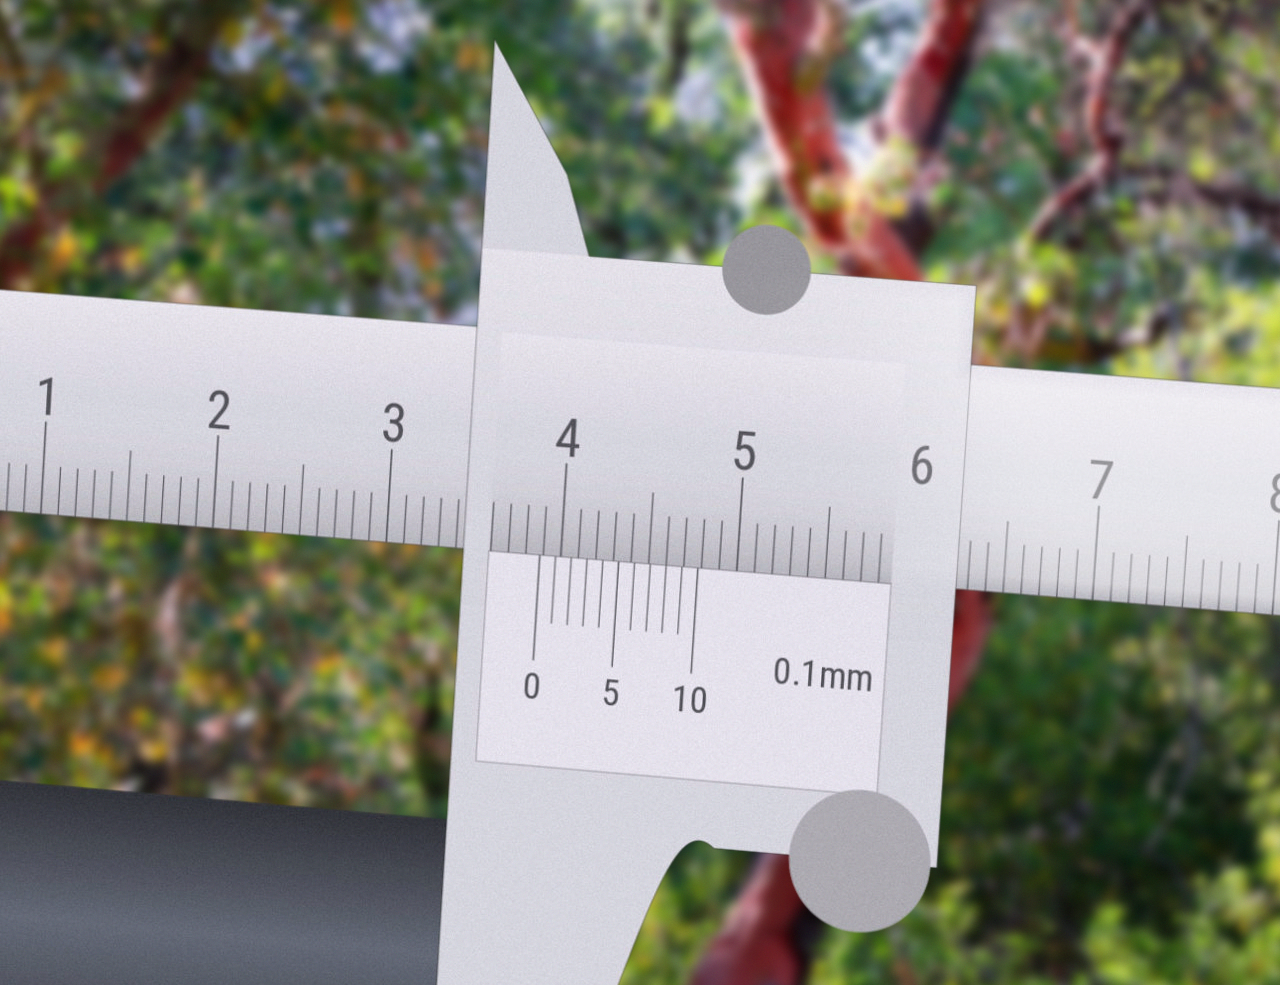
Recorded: 38.8
